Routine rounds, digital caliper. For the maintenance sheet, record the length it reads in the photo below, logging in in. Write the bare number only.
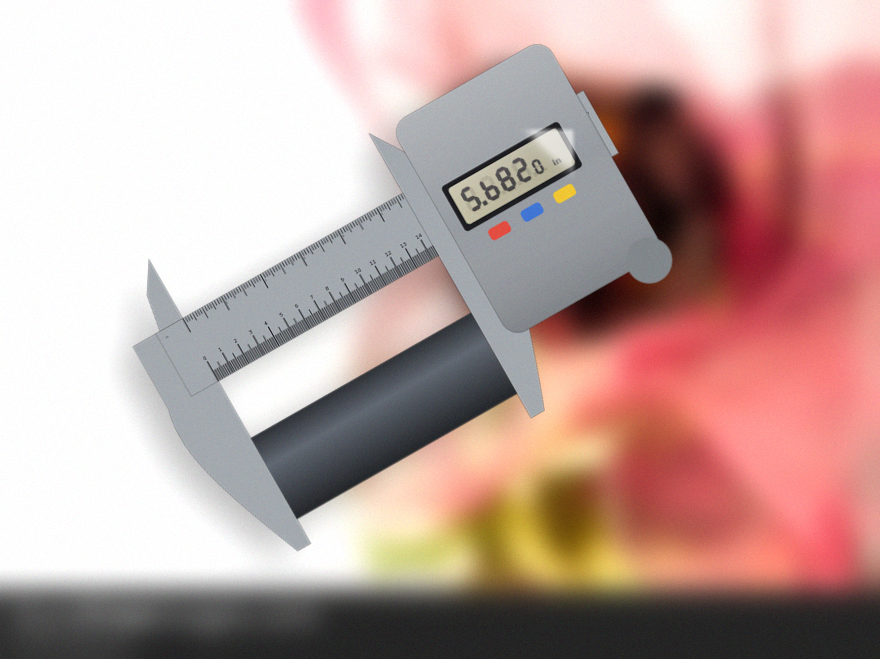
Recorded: 5.6820
